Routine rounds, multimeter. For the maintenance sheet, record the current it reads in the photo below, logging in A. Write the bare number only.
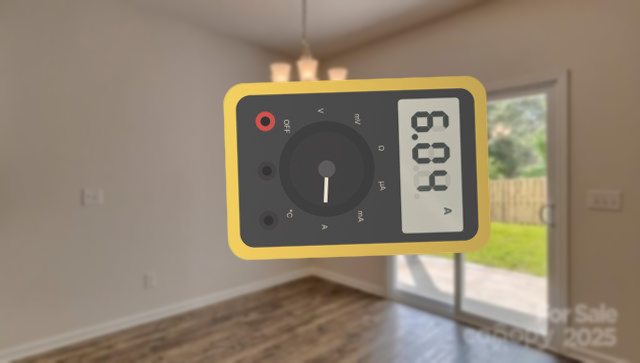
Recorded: 6.04
